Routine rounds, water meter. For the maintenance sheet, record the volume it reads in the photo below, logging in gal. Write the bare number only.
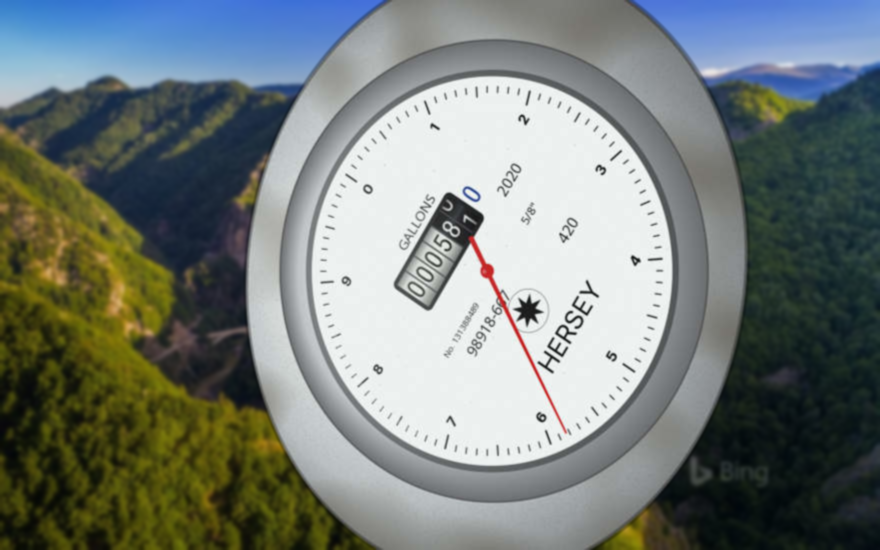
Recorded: 5805.8
